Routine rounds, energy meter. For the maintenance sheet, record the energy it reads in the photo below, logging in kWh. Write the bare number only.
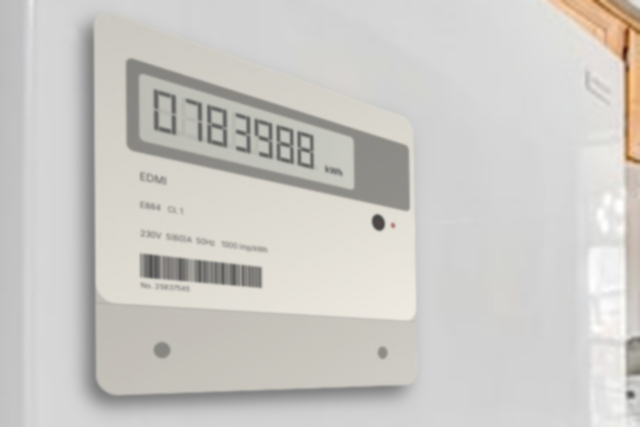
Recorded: 783988
